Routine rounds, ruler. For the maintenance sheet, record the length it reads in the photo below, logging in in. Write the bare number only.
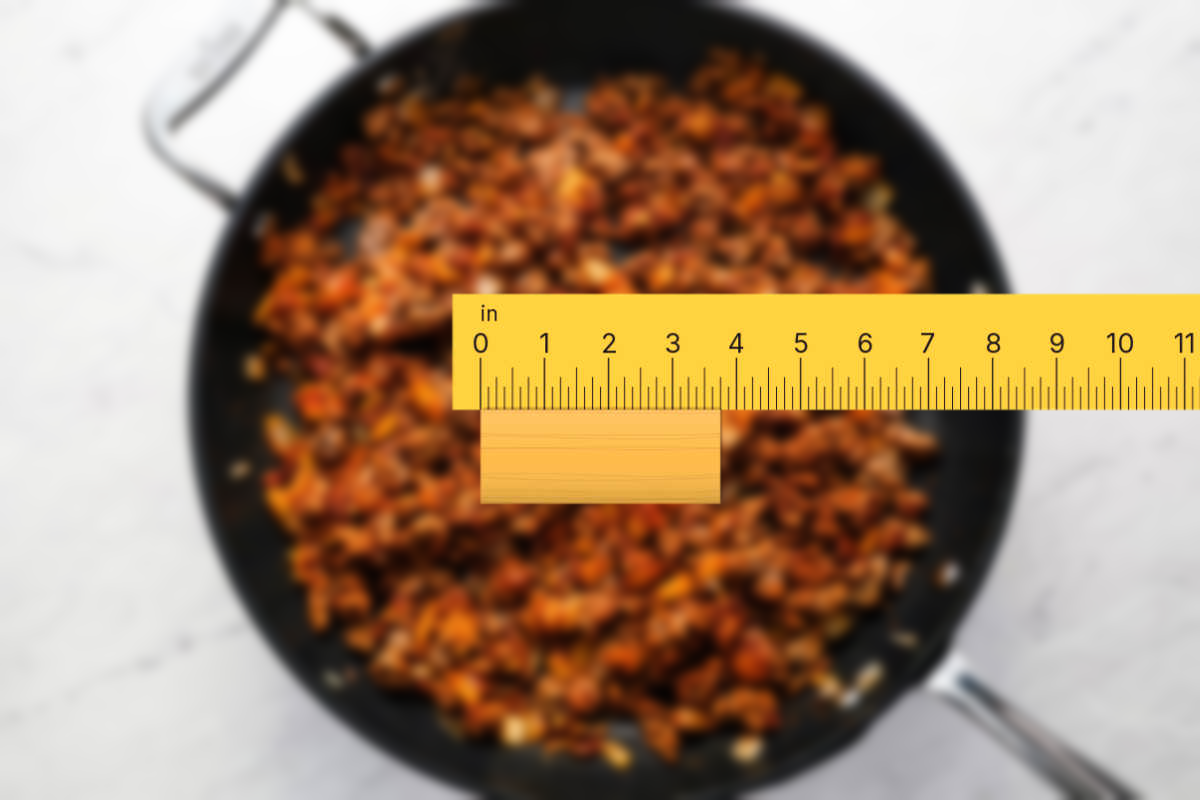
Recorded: 3.75
